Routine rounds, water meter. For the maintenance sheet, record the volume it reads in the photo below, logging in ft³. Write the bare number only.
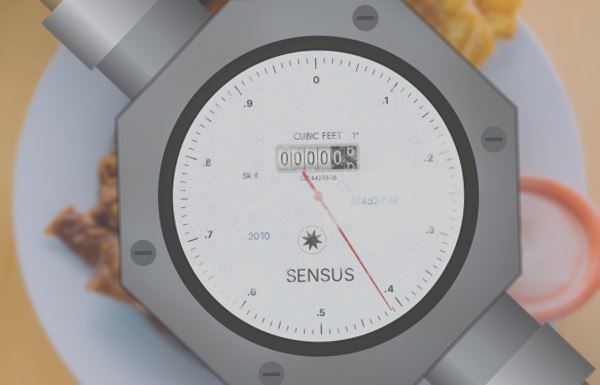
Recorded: 8.41
